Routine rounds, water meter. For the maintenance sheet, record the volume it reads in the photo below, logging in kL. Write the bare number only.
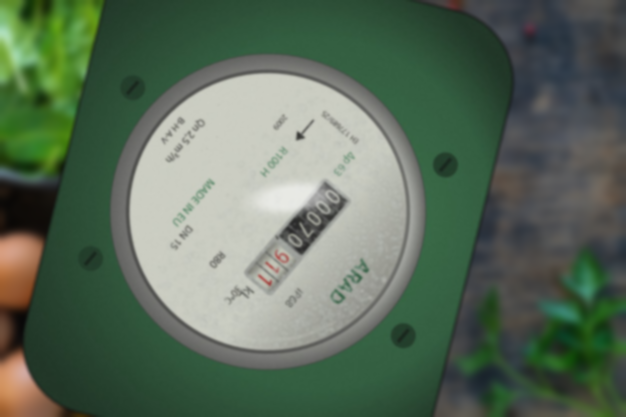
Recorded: 70.911
